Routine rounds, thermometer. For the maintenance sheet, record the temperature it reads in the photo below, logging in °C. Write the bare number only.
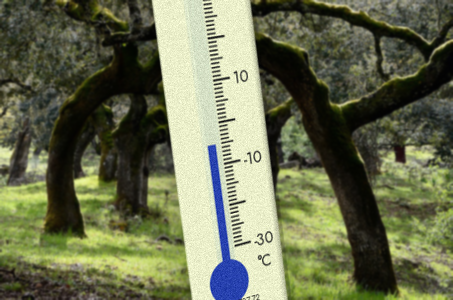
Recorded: -5
